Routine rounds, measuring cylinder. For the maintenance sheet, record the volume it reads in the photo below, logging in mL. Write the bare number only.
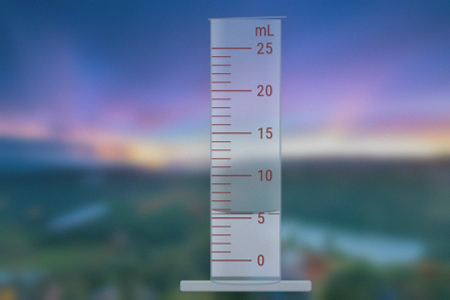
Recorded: 5.5
